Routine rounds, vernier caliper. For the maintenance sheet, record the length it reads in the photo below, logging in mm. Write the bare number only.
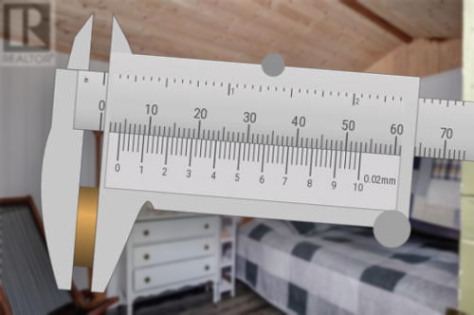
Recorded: 4.0
